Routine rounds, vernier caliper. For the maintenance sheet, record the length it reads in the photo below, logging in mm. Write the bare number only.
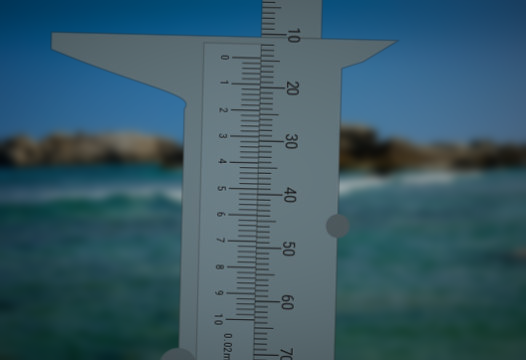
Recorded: 14.5
